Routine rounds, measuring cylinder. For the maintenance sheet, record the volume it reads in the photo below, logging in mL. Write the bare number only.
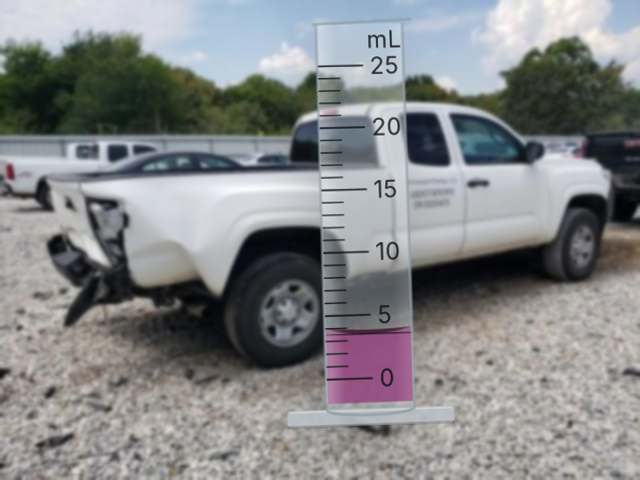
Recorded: 3.5
